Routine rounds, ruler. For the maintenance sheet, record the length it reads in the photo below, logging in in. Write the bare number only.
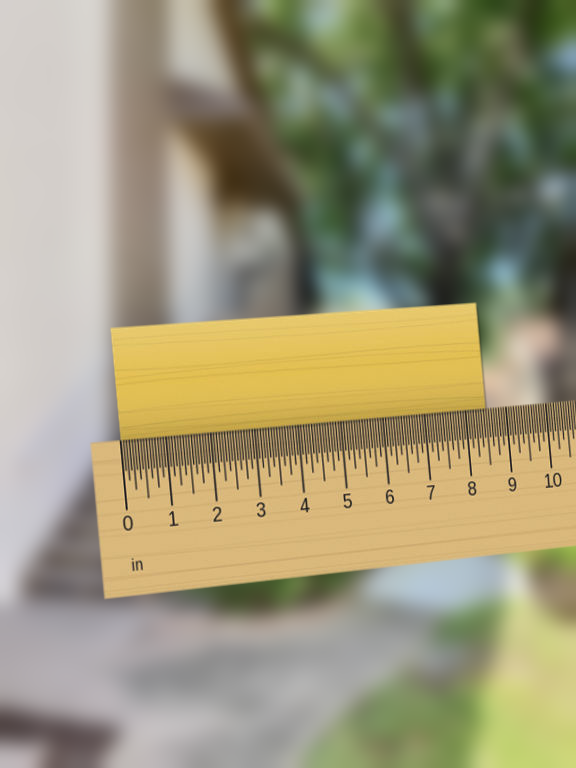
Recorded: 8.5
